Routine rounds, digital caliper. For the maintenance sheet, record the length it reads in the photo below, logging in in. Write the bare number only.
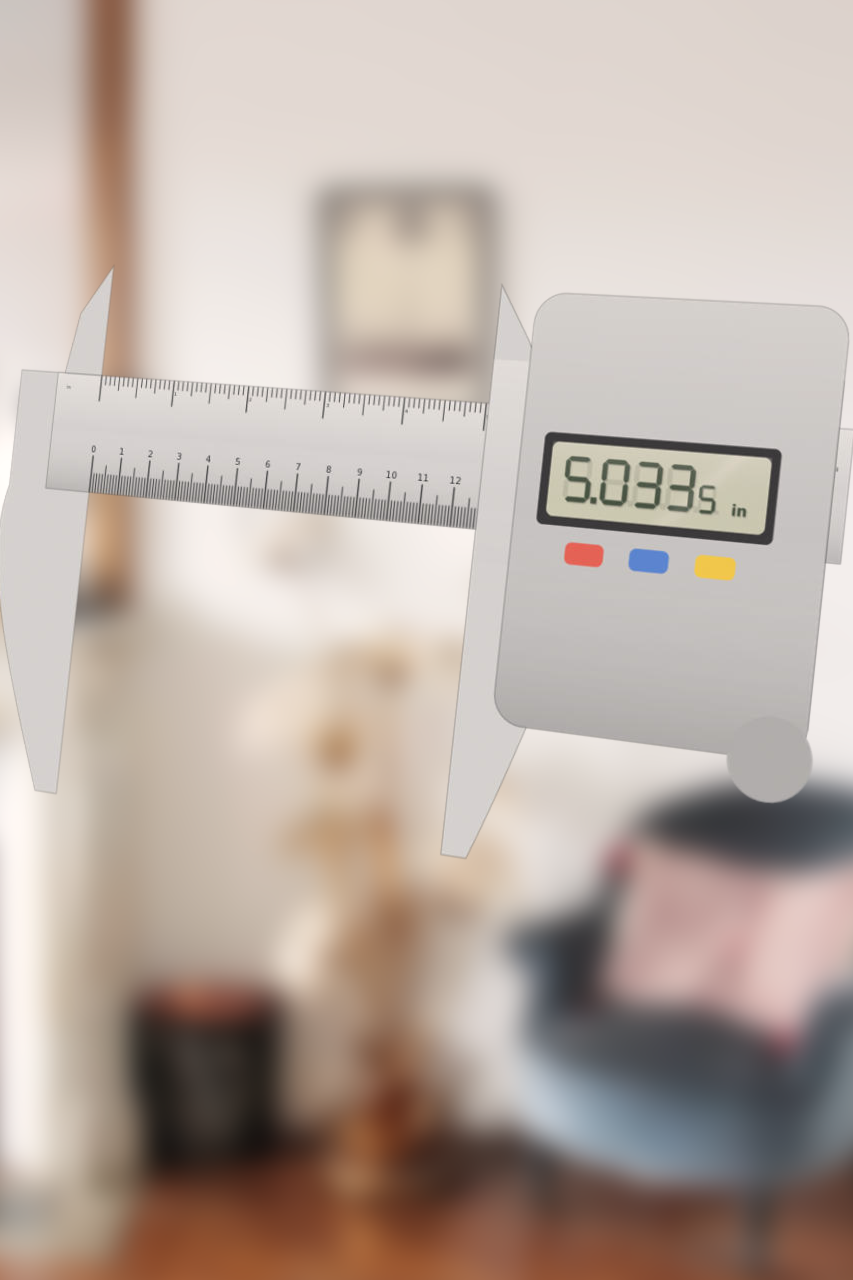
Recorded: 5.0335
